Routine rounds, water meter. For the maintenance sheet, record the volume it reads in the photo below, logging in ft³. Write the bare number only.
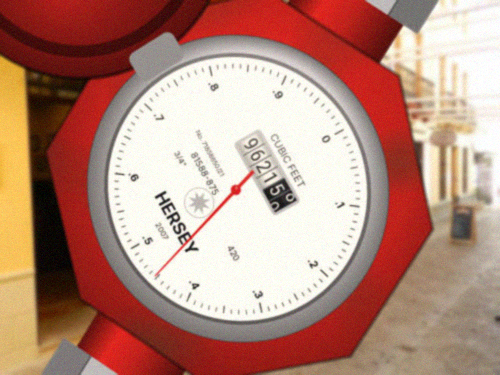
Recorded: 962158.45
